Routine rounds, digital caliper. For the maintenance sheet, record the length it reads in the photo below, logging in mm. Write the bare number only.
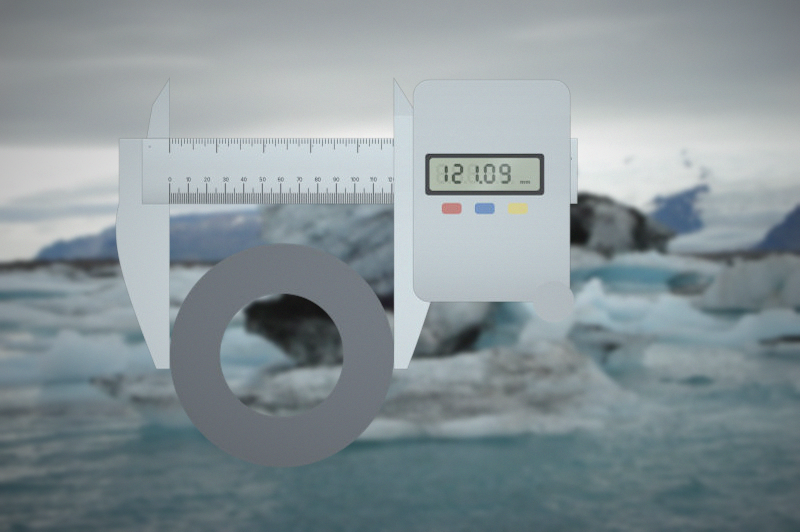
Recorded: 121.09
